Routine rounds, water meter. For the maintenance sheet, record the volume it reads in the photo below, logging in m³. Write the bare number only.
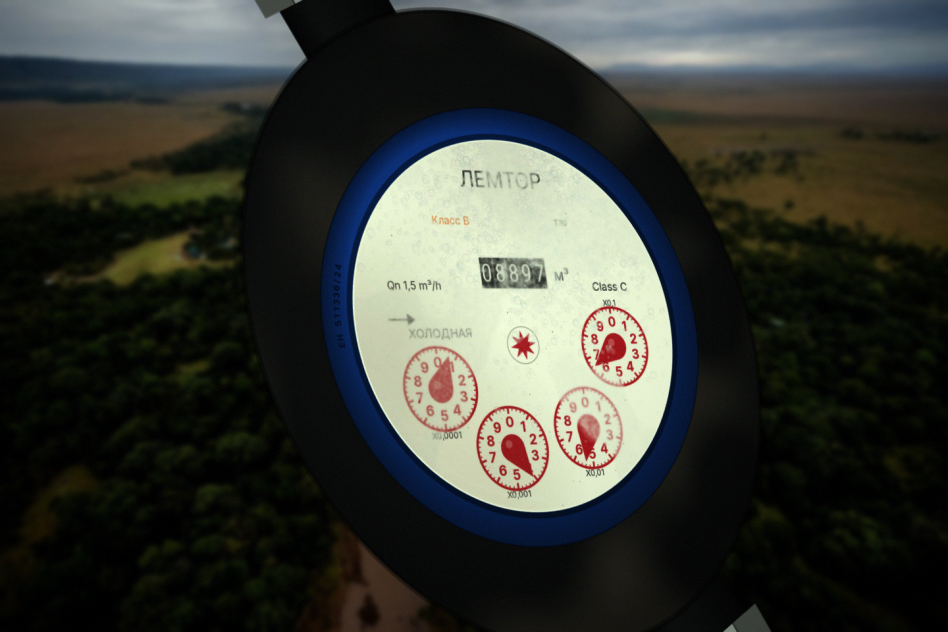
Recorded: 8897.6540
